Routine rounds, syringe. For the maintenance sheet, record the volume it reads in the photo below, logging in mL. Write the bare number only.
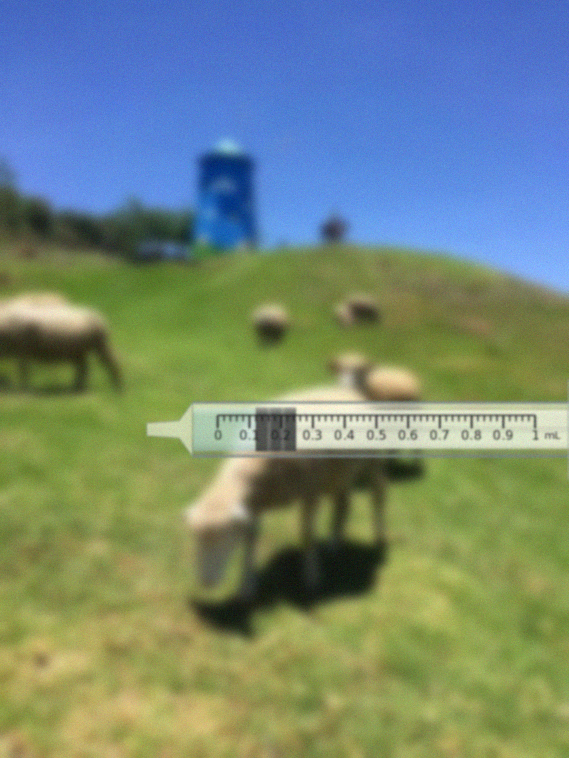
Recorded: 0.12
